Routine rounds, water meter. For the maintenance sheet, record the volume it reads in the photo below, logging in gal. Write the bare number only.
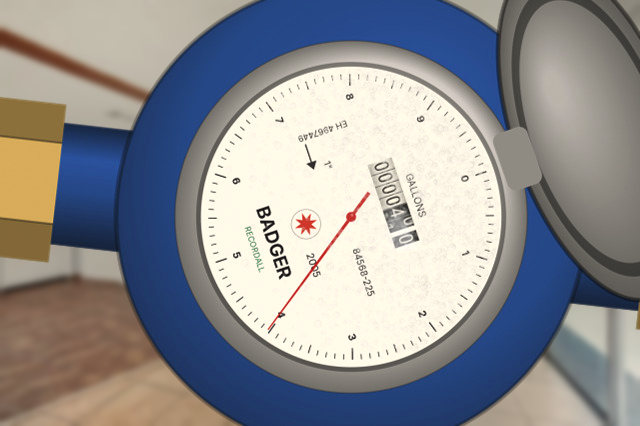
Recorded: 404.0
